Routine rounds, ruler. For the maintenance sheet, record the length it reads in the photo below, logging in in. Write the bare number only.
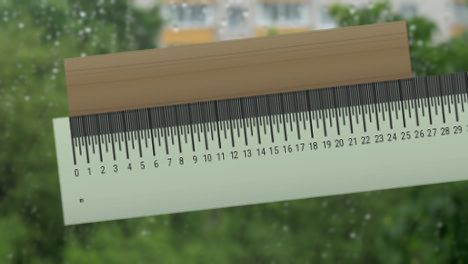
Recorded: 26
